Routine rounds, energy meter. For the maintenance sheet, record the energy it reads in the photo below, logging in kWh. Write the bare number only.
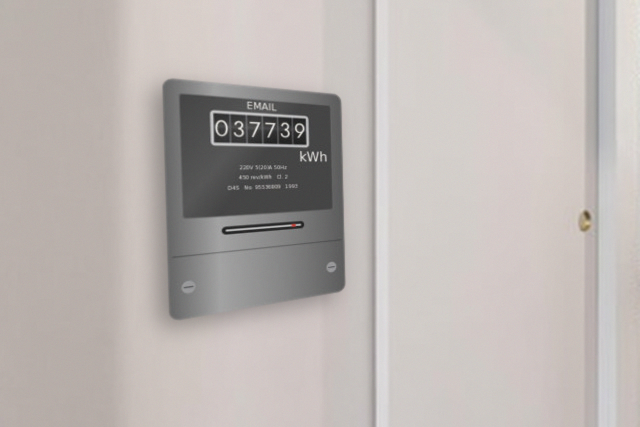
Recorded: 37739
